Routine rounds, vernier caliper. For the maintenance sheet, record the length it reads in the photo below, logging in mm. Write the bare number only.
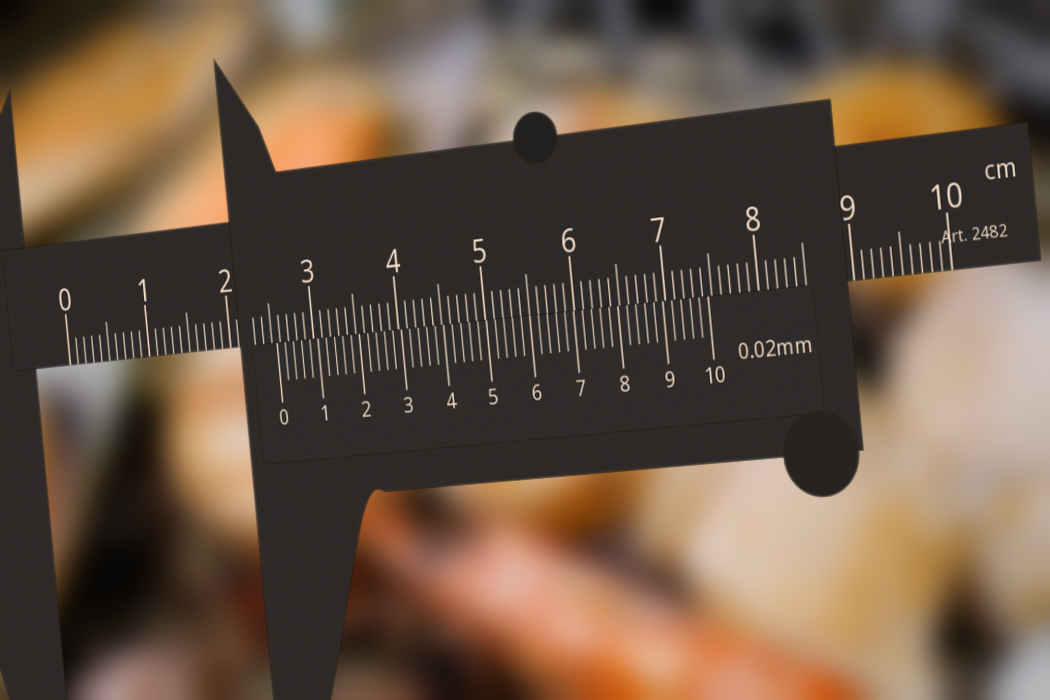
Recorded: 25.6
